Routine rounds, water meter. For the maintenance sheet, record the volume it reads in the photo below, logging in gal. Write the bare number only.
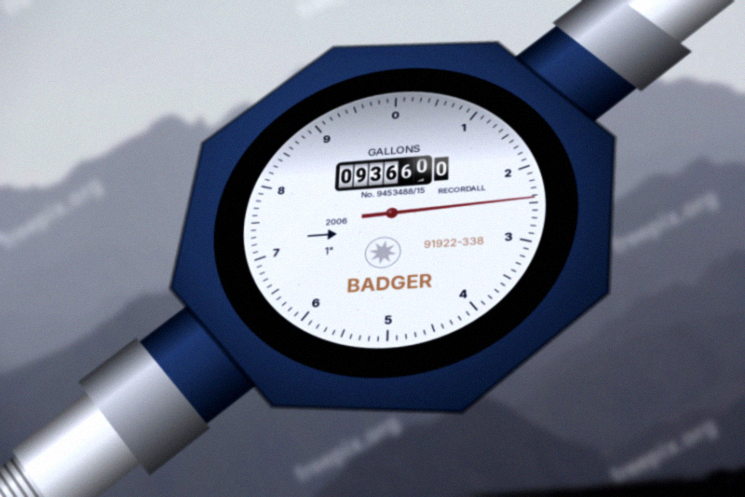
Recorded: 936602.4
